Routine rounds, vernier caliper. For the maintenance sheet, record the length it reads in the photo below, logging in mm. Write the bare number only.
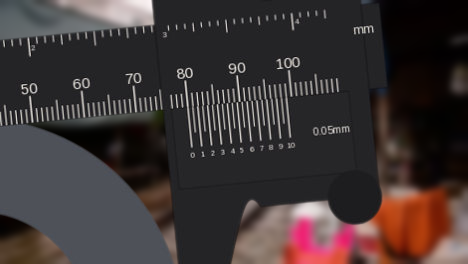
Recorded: 80.0
